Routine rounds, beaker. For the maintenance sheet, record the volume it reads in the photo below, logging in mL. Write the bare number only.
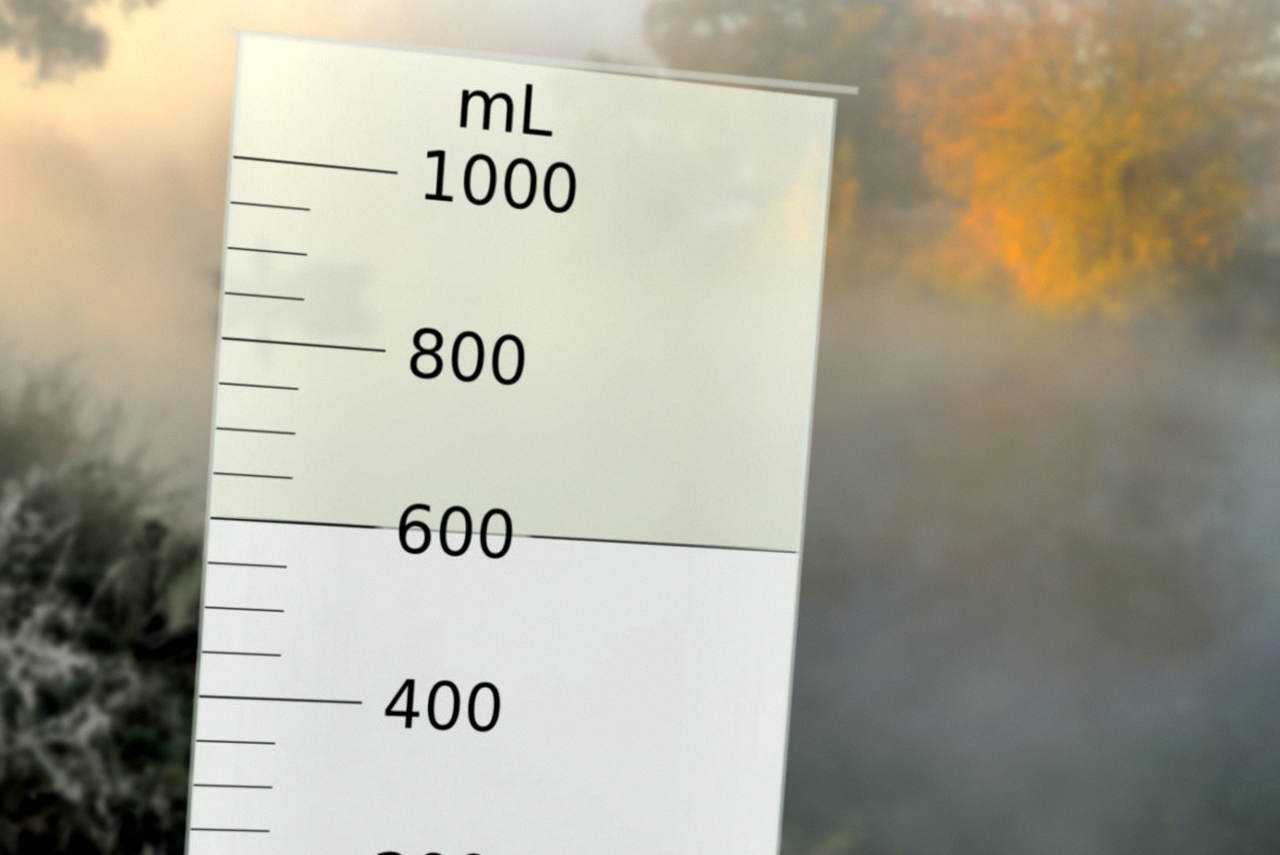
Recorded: 600
